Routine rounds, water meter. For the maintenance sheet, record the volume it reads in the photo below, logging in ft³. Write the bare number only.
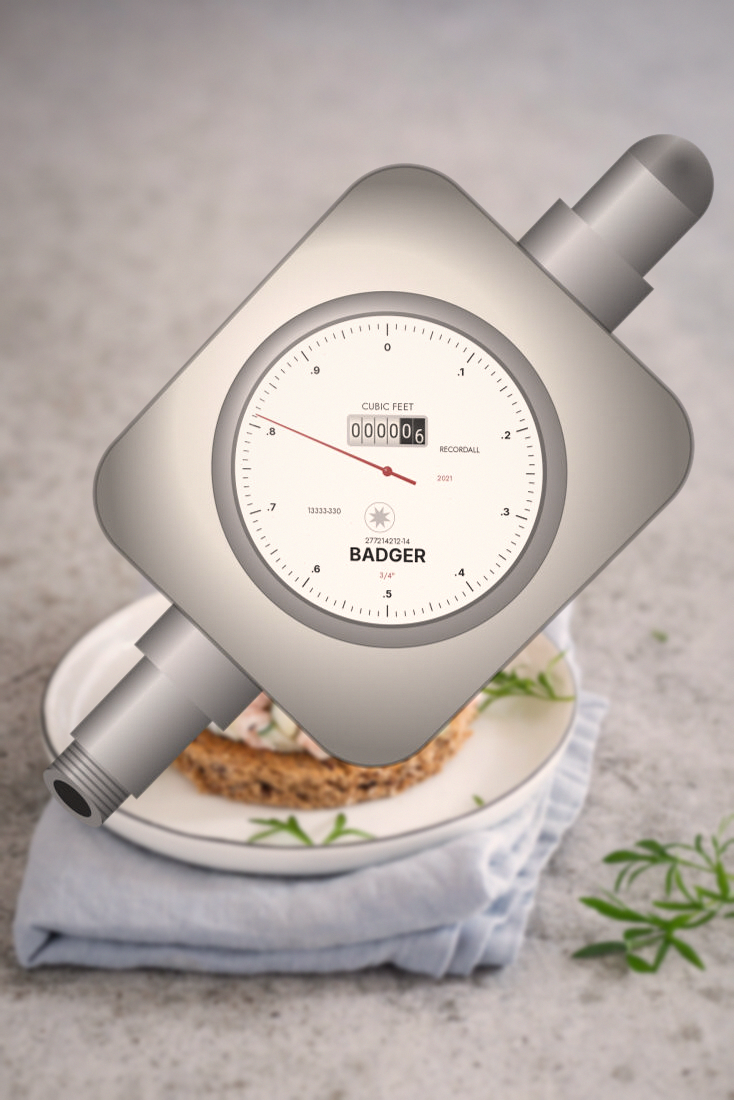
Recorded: 5.81
